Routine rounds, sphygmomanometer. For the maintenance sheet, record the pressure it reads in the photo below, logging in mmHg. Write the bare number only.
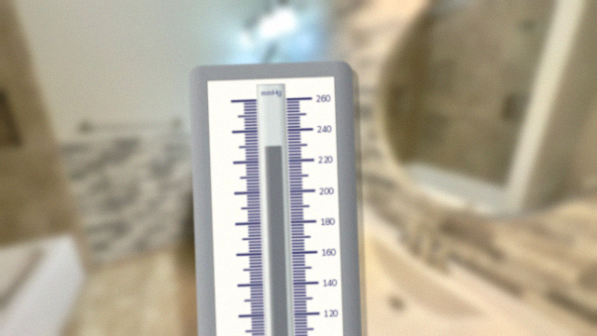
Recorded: 230
